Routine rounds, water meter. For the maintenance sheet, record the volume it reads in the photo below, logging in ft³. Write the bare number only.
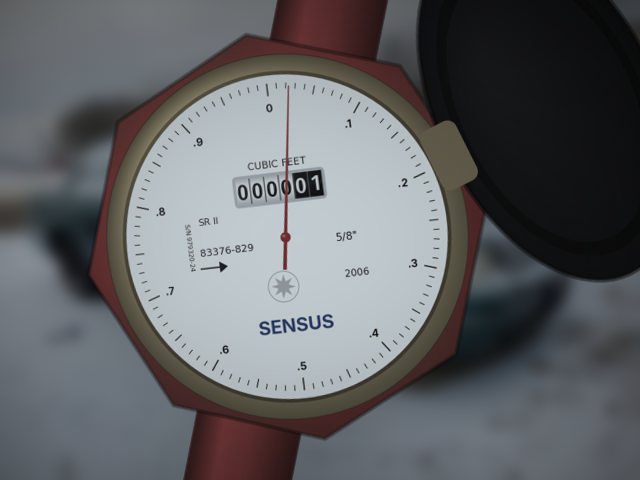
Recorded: 1.02
